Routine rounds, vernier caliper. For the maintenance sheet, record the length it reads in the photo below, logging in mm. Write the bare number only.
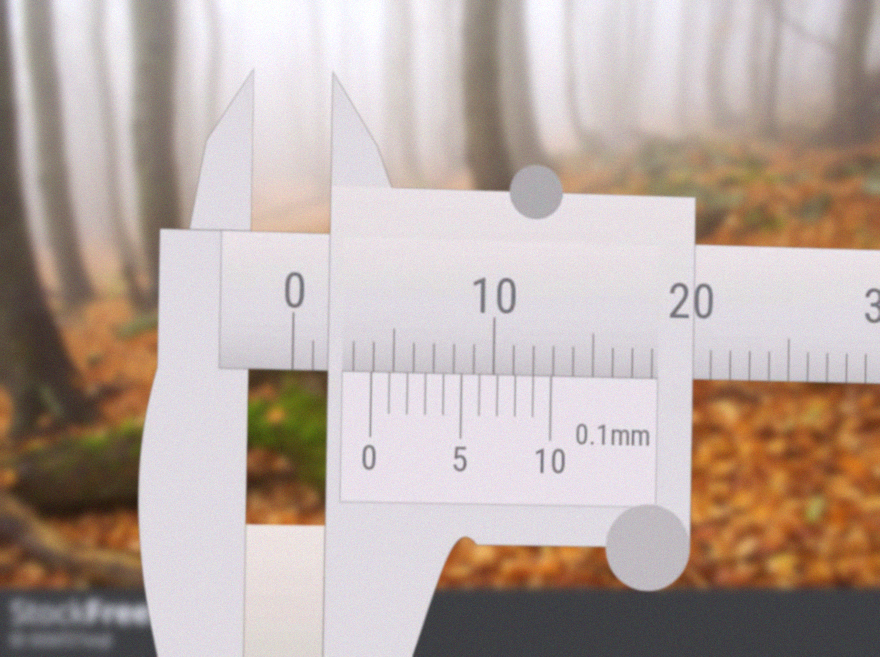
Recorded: 3.9
